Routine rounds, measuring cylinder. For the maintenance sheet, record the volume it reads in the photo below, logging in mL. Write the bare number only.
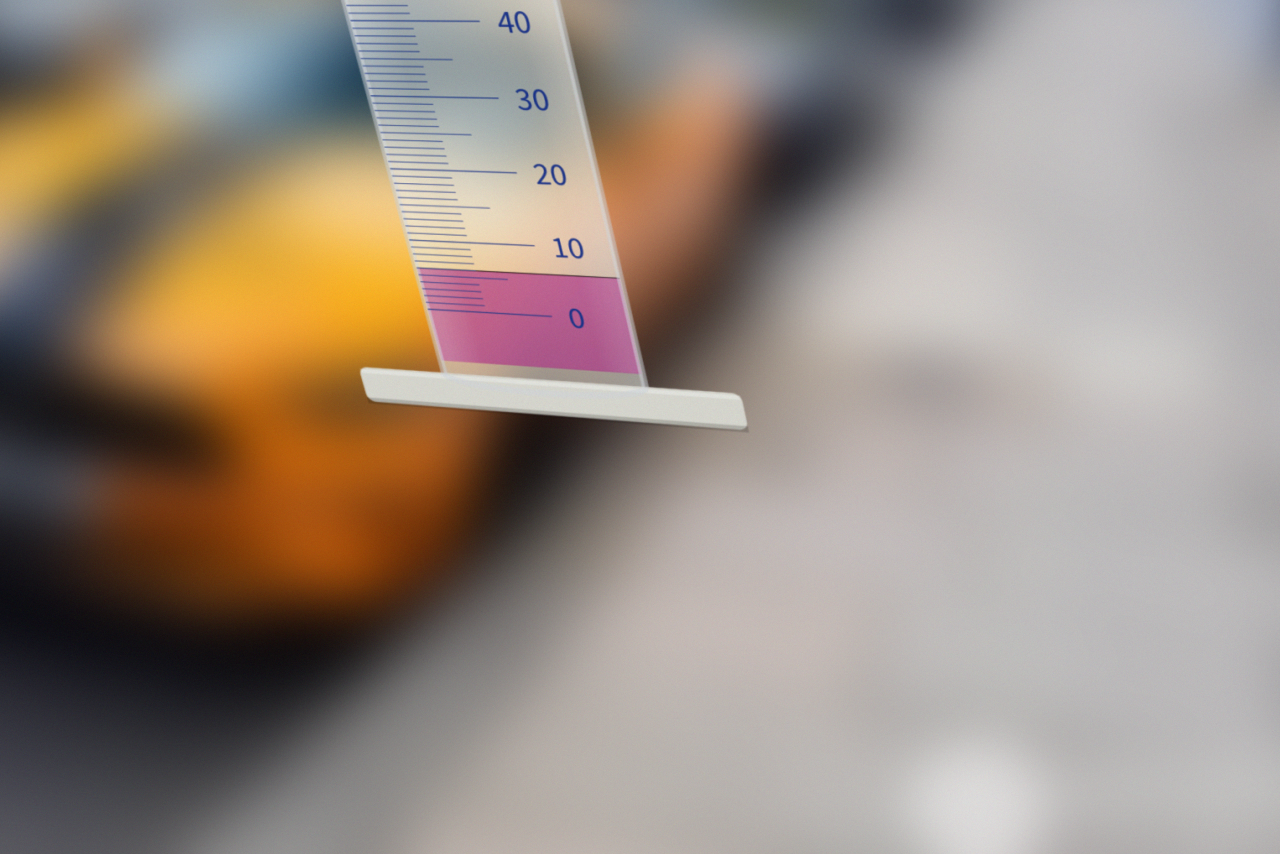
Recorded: 6
